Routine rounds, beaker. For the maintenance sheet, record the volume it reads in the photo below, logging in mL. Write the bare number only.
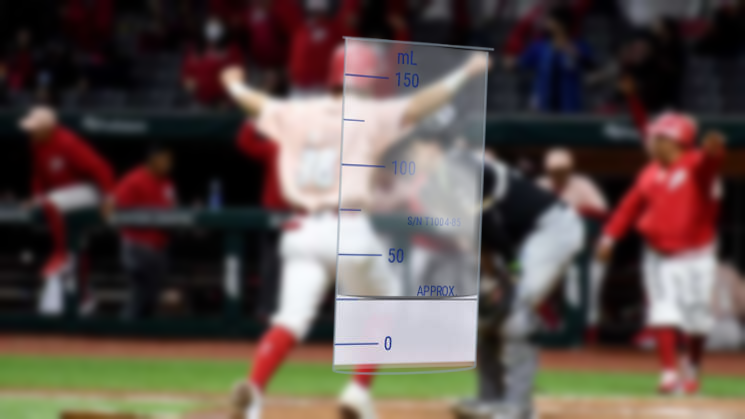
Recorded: 25
